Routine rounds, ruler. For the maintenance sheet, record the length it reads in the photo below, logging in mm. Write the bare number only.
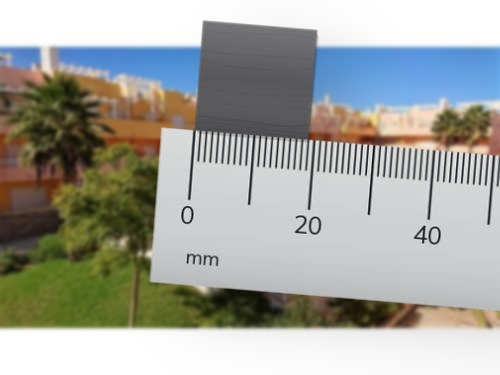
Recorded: 19
